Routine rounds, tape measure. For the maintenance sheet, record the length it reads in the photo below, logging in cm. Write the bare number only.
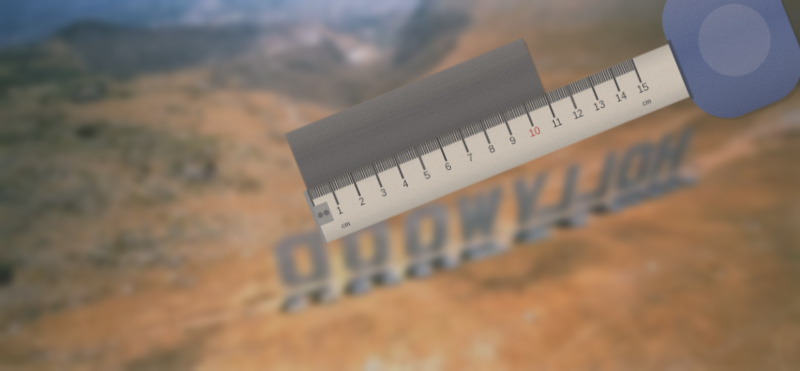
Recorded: 11
